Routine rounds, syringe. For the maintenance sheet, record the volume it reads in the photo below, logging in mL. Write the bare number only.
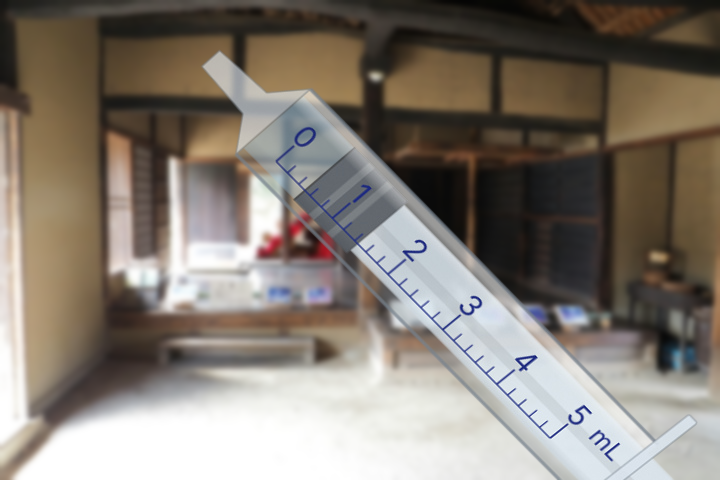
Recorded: 0.5
